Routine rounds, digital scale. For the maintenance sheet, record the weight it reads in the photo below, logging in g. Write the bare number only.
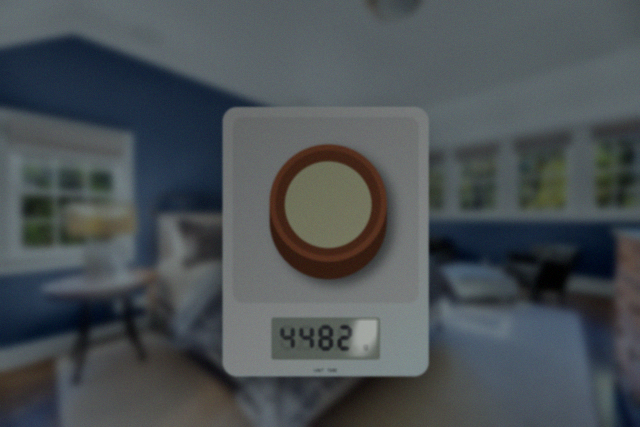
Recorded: 4482
